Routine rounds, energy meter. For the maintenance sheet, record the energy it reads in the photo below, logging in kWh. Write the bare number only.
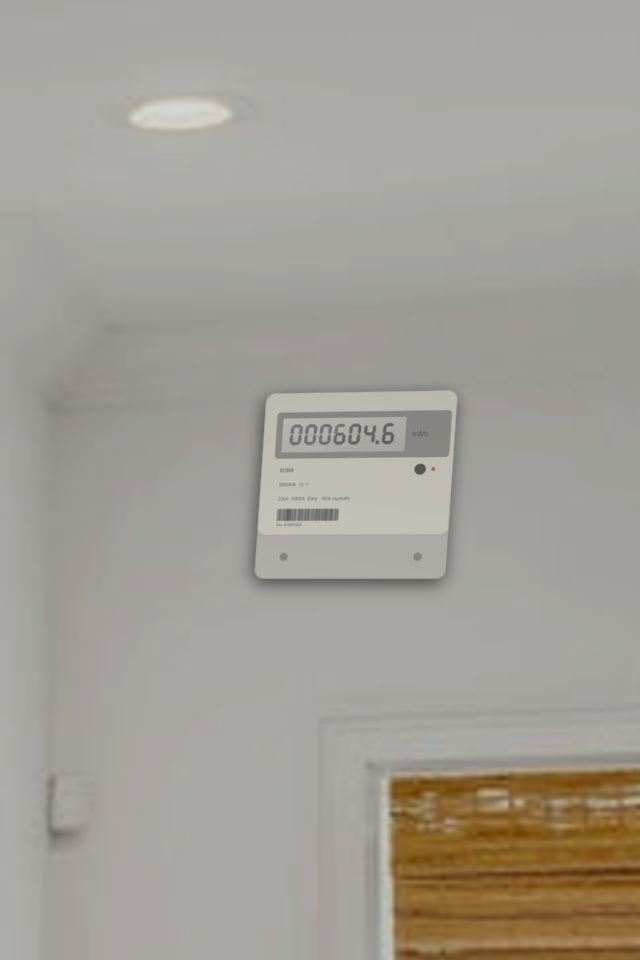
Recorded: 604.6
